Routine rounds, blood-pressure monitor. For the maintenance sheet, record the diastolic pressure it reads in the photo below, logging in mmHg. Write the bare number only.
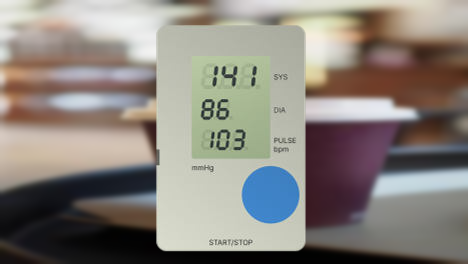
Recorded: 86
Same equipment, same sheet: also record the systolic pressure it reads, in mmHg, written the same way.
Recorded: 141
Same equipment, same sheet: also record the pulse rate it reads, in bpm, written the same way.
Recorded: 103
